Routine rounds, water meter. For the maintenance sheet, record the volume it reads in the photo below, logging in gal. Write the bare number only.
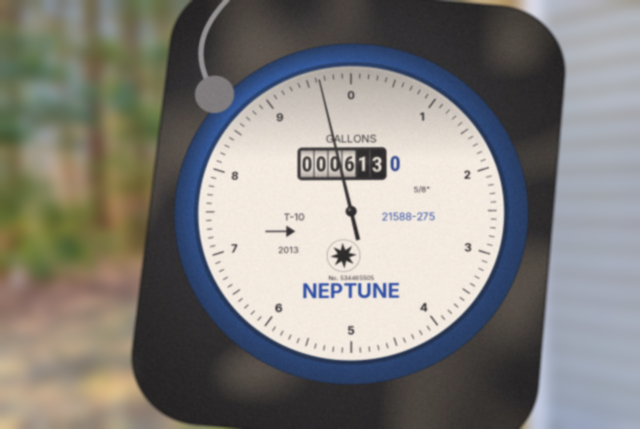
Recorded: 6129.6
